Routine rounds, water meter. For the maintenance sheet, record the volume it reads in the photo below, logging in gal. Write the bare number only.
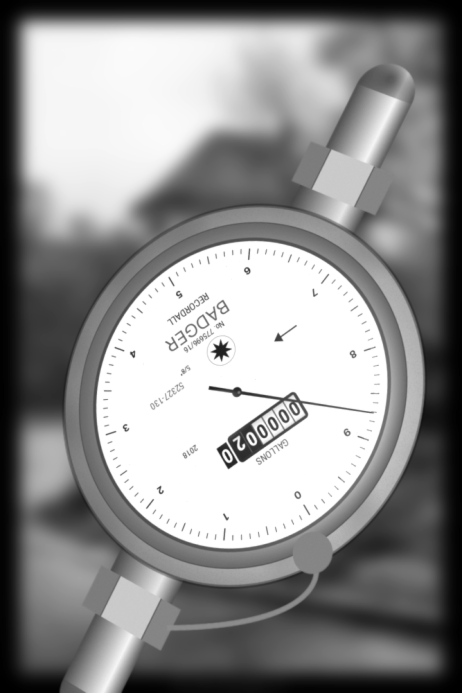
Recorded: 18.7
